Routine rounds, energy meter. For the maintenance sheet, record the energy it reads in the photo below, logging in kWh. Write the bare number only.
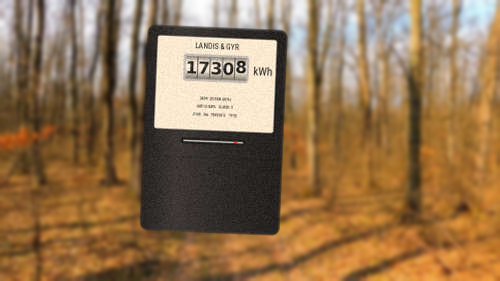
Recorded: 17308
